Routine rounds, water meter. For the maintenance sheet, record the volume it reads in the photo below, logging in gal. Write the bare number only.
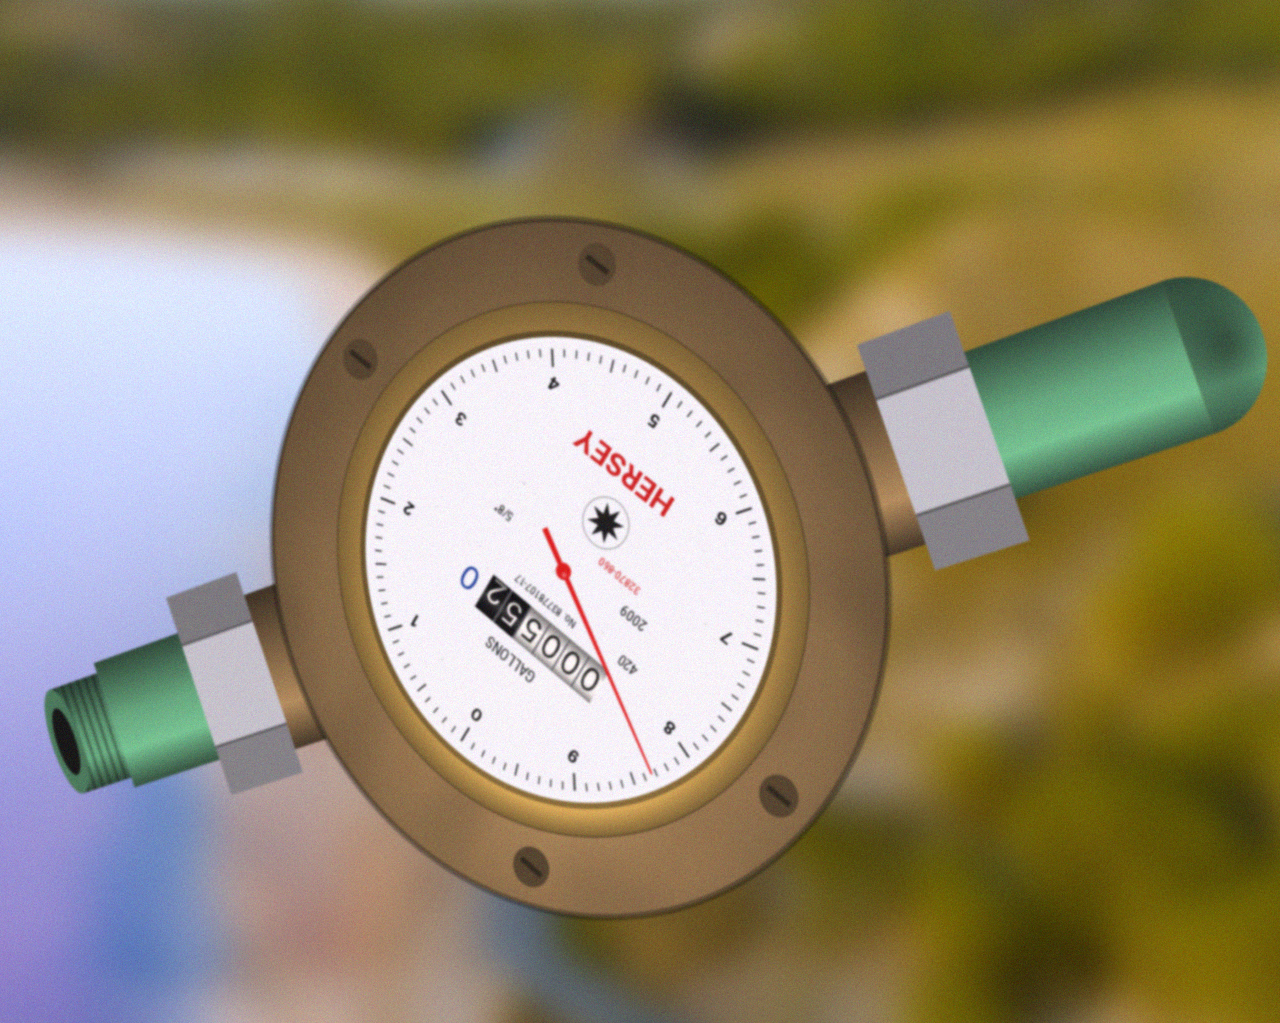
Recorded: 5518.3
